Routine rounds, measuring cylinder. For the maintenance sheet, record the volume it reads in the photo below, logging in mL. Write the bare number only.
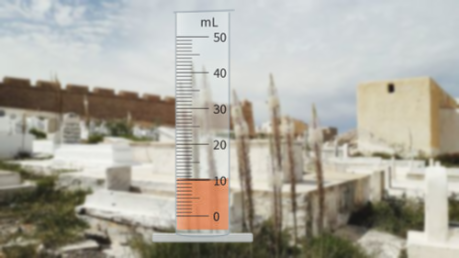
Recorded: 10
